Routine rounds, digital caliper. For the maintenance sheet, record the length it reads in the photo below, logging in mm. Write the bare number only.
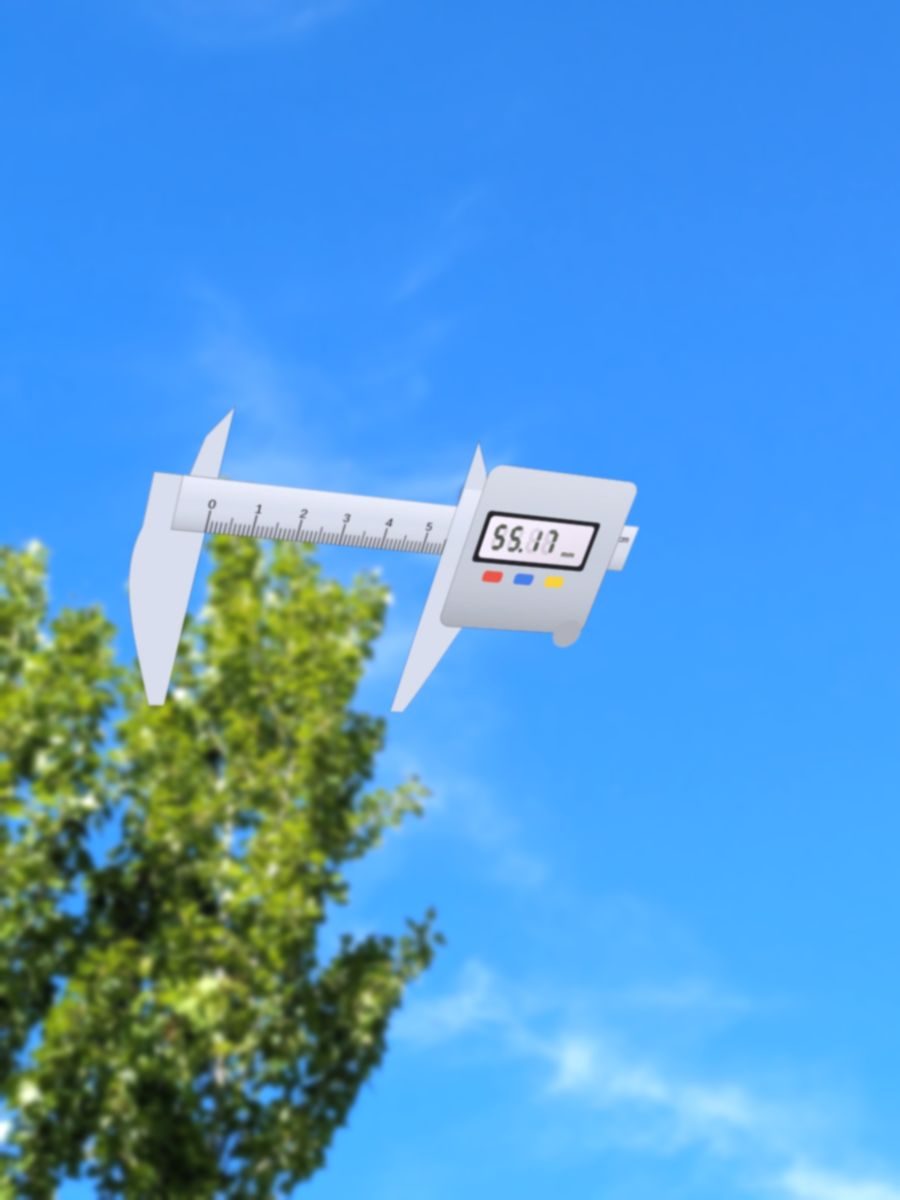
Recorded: 55.17
